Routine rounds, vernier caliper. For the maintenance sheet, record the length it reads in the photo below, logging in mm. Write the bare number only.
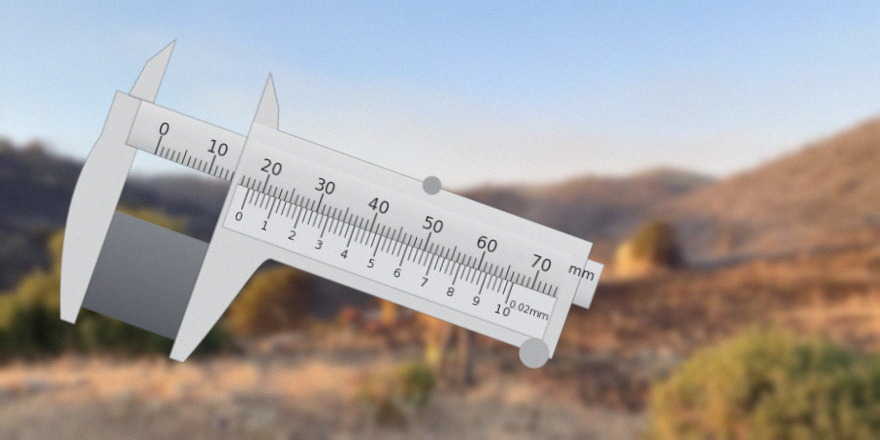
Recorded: 17.5
